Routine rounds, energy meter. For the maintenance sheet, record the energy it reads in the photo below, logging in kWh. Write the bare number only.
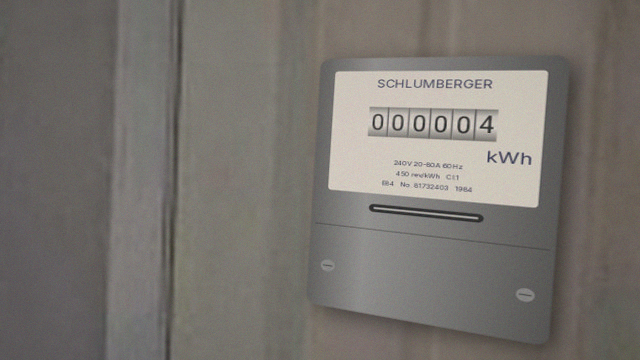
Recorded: 4
